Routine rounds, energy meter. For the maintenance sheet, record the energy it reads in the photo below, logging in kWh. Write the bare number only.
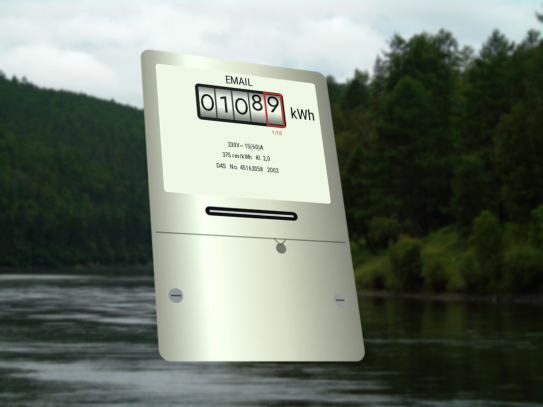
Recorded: 108.9
